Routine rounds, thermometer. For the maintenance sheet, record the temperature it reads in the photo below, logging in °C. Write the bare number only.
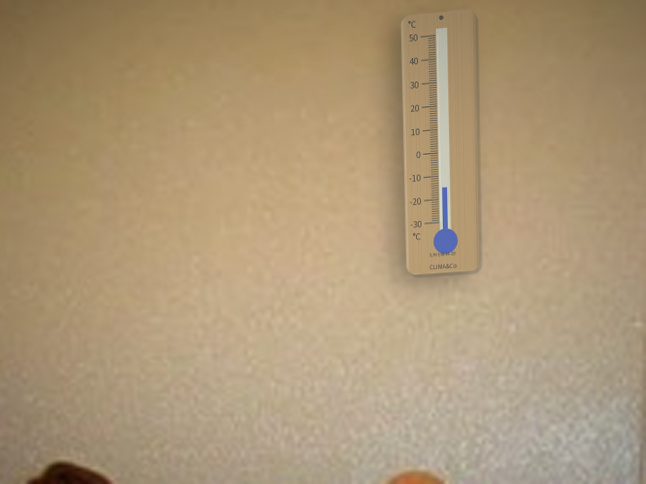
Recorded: -15
